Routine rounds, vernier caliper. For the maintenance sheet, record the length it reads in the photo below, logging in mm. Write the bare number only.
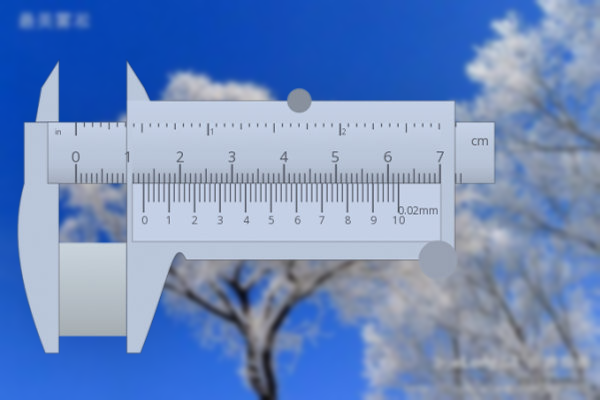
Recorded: 13.0
